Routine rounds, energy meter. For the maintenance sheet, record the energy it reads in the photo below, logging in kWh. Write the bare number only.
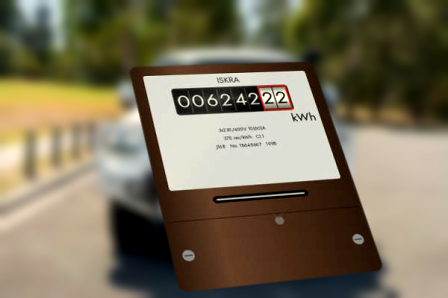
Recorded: 6242.22
